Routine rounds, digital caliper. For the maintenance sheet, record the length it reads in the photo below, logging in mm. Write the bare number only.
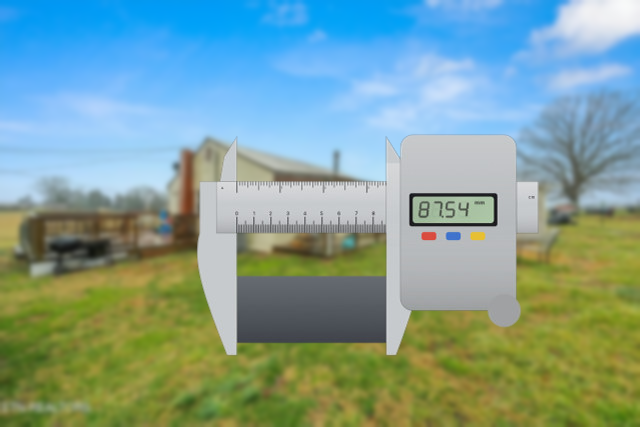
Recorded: 87.54
